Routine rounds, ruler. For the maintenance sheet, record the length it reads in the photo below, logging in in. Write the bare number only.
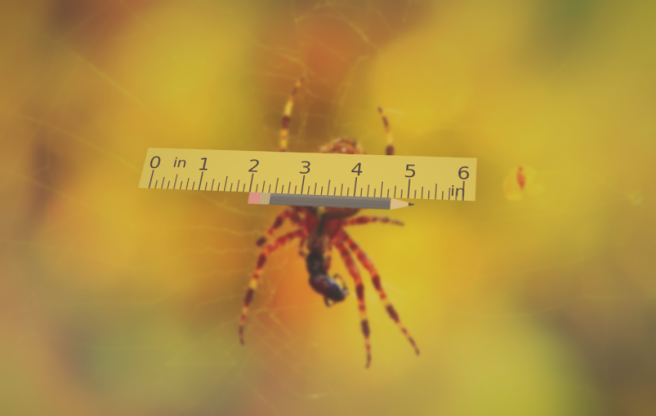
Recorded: 3.125
